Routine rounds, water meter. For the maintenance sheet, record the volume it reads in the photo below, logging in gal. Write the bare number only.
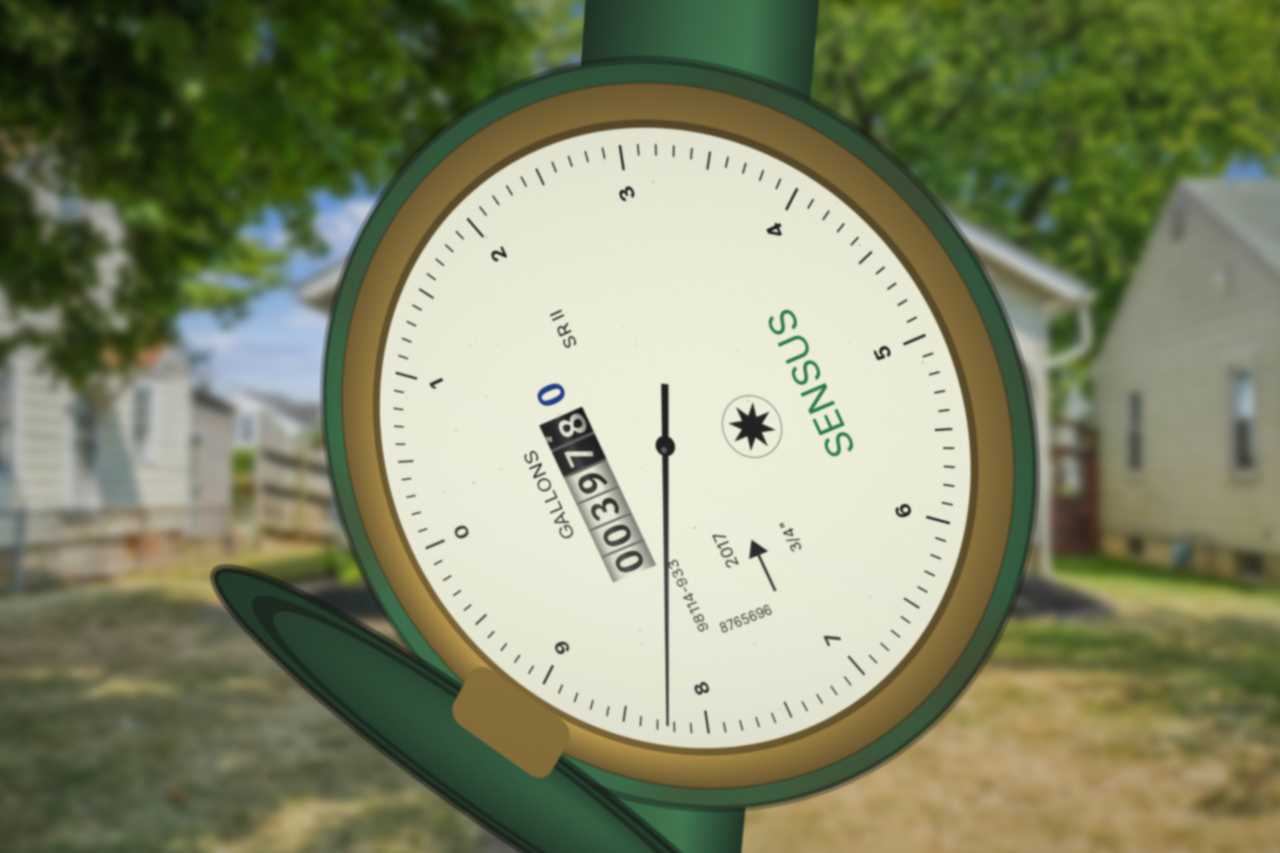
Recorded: 39778.2
